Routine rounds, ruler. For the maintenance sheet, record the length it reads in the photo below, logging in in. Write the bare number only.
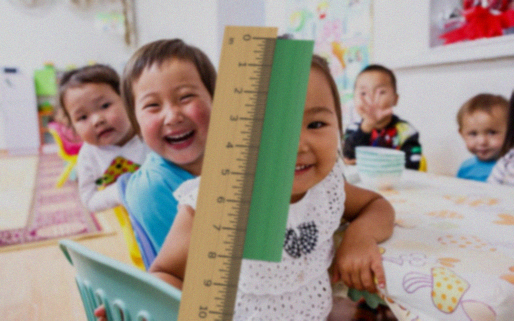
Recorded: 8
